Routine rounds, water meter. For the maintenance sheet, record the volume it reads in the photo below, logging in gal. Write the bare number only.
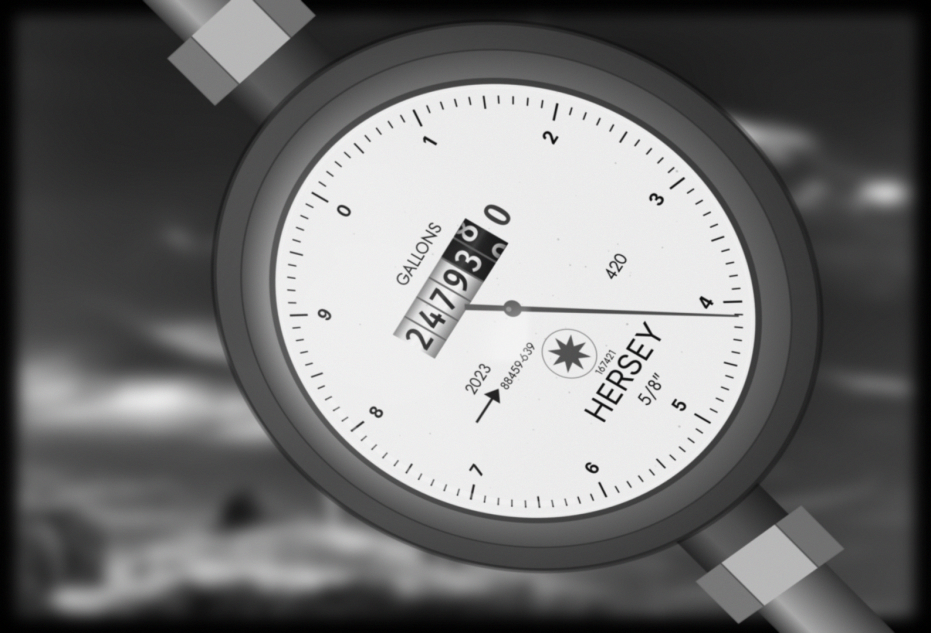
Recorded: 2479384.1
